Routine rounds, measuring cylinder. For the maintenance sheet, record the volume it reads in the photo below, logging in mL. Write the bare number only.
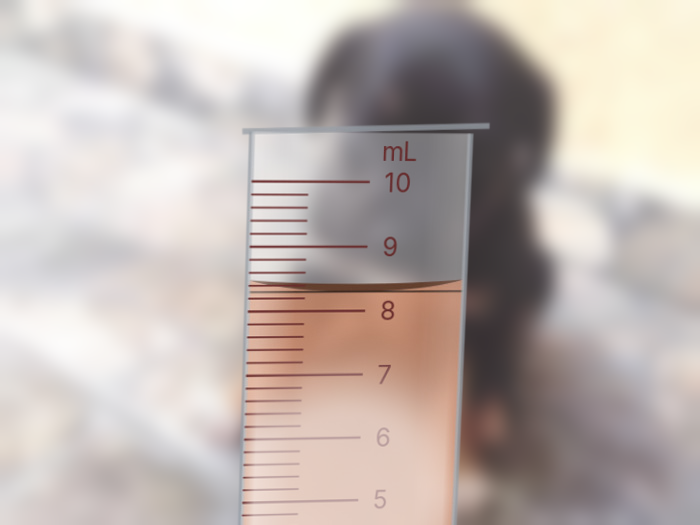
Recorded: 8.3
